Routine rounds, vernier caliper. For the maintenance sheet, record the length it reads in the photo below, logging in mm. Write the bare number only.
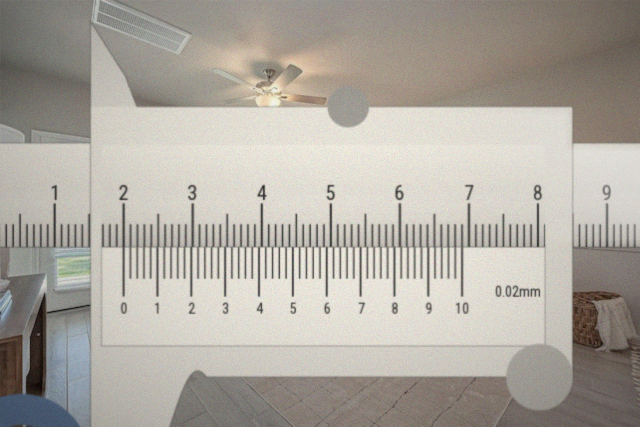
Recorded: 20.0
